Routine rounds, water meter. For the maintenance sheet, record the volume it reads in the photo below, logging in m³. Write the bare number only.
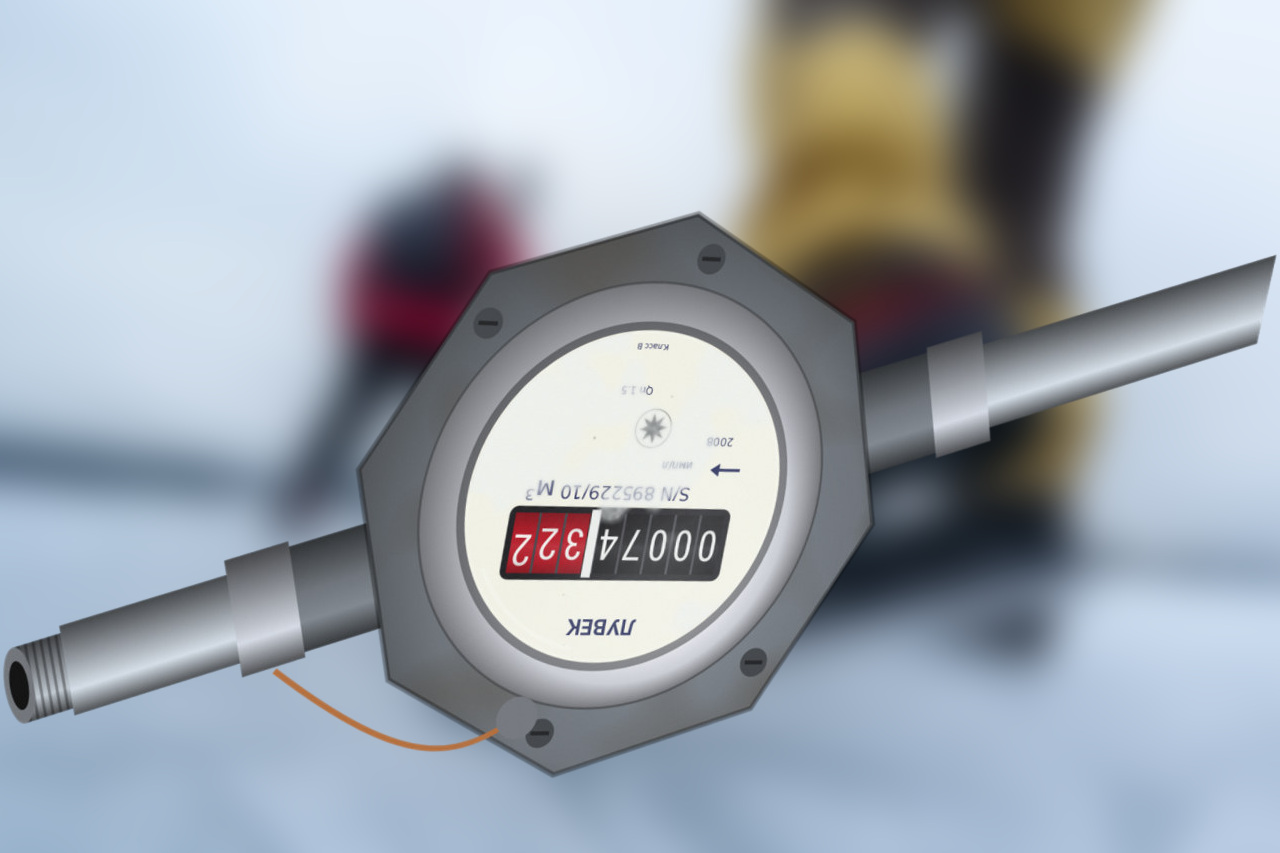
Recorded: 74.322
